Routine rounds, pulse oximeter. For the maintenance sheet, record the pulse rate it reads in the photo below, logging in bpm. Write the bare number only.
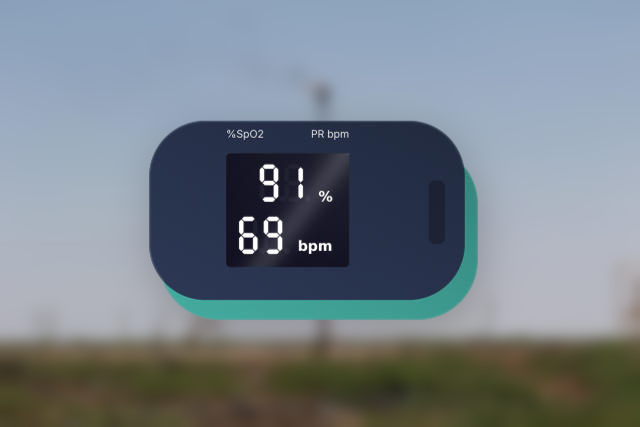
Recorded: 69
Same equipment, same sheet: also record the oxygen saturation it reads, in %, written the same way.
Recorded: 91
